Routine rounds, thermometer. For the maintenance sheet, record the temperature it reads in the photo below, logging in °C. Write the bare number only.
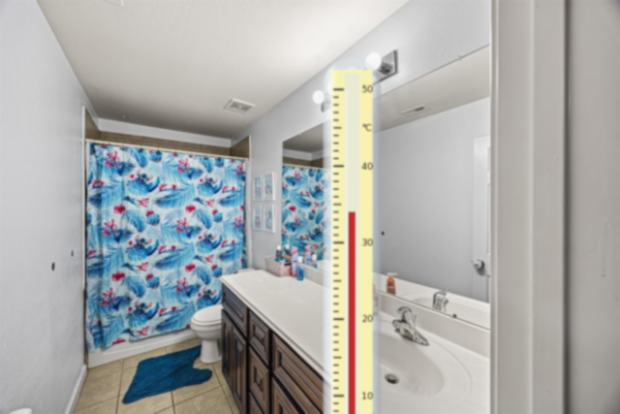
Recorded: 34
